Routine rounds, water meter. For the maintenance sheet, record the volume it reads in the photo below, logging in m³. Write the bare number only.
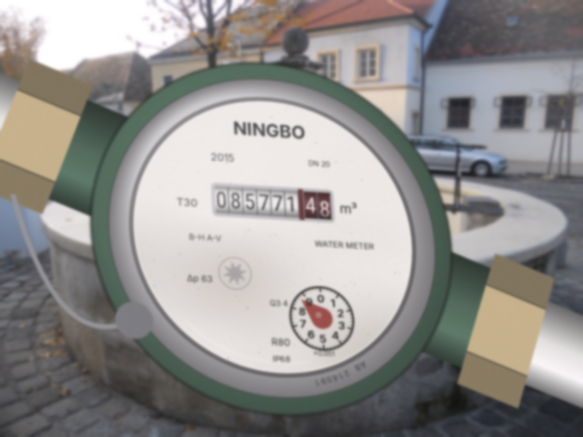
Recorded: 85771.478
